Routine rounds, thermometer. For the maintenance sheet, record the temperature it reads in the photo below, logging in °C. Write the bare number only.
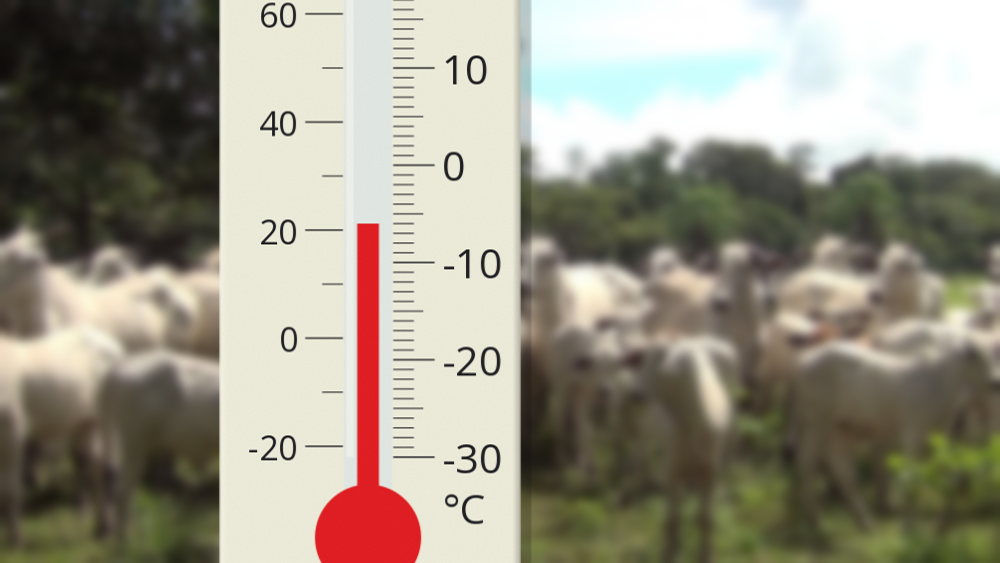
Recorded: -6
